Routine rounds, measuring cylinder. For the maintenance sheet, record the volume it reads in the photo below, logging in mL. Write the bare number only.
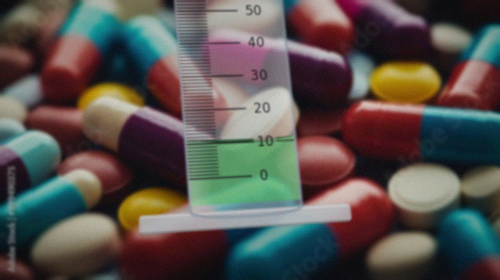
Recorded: 10
